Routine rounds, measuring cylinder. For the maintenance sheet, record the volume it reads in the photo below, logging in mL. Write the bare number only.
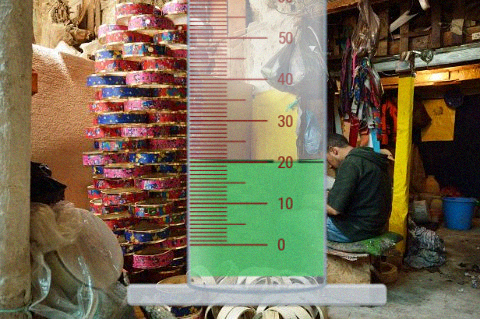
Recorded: 20
